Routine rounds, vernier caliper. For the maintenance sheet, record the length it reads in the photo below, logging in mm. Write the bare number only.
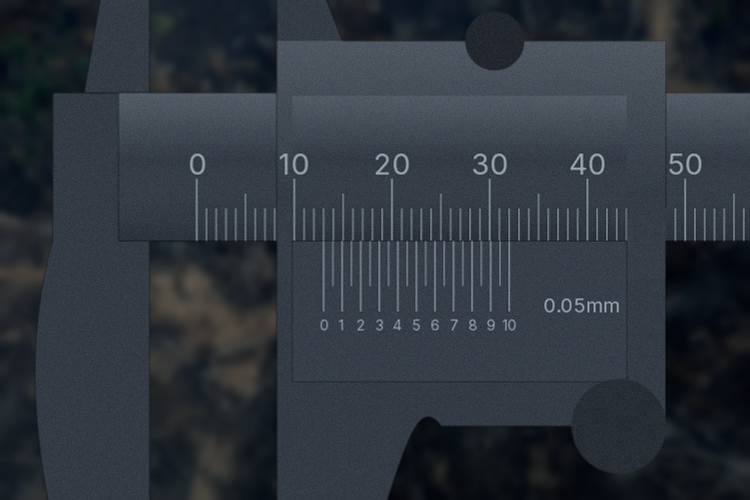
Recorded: 13.0
